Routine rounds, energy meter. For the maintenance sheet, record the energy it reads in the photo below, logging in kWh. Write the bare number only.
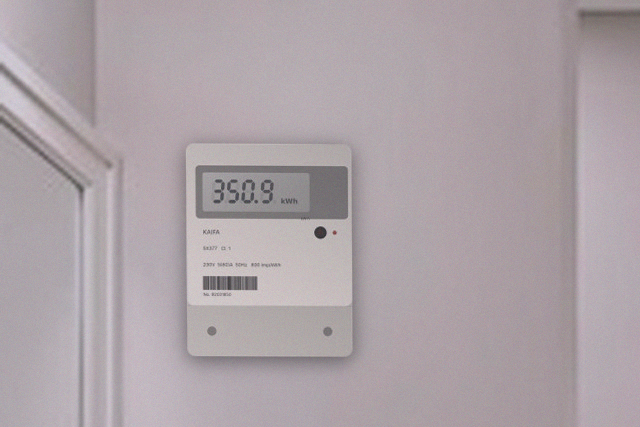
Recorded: 350.9
